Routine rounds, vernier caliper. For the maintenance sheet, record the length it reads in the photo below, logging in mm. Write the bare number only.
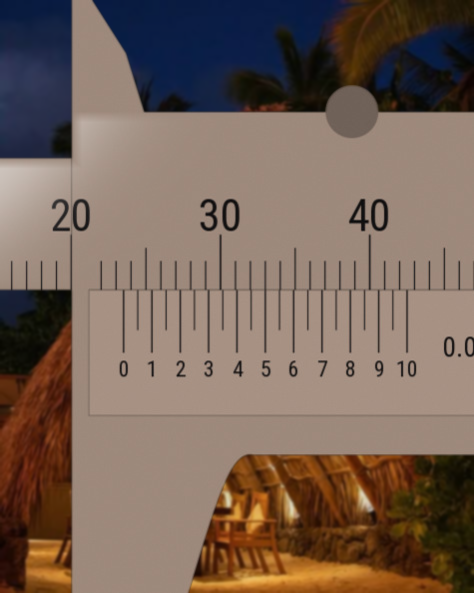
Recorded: 23.5
